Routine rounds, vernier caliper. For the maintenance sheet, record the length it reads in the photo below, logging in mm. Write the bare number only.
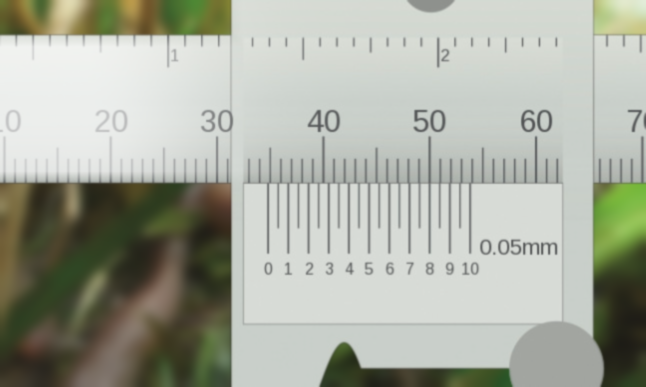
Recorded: 34.8
